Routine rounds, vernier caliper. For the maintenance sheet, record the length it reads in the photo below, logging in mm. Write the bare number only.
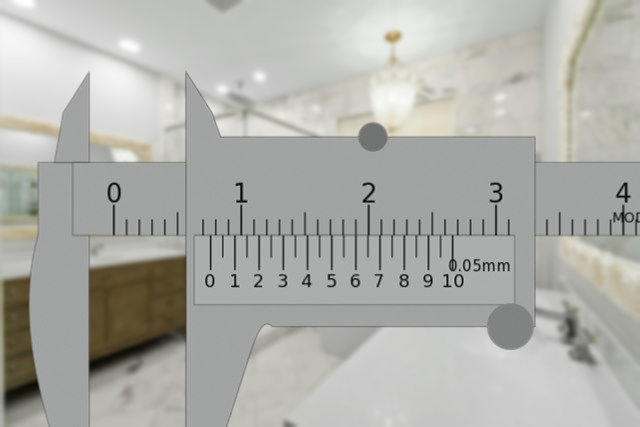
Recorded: 7.6
